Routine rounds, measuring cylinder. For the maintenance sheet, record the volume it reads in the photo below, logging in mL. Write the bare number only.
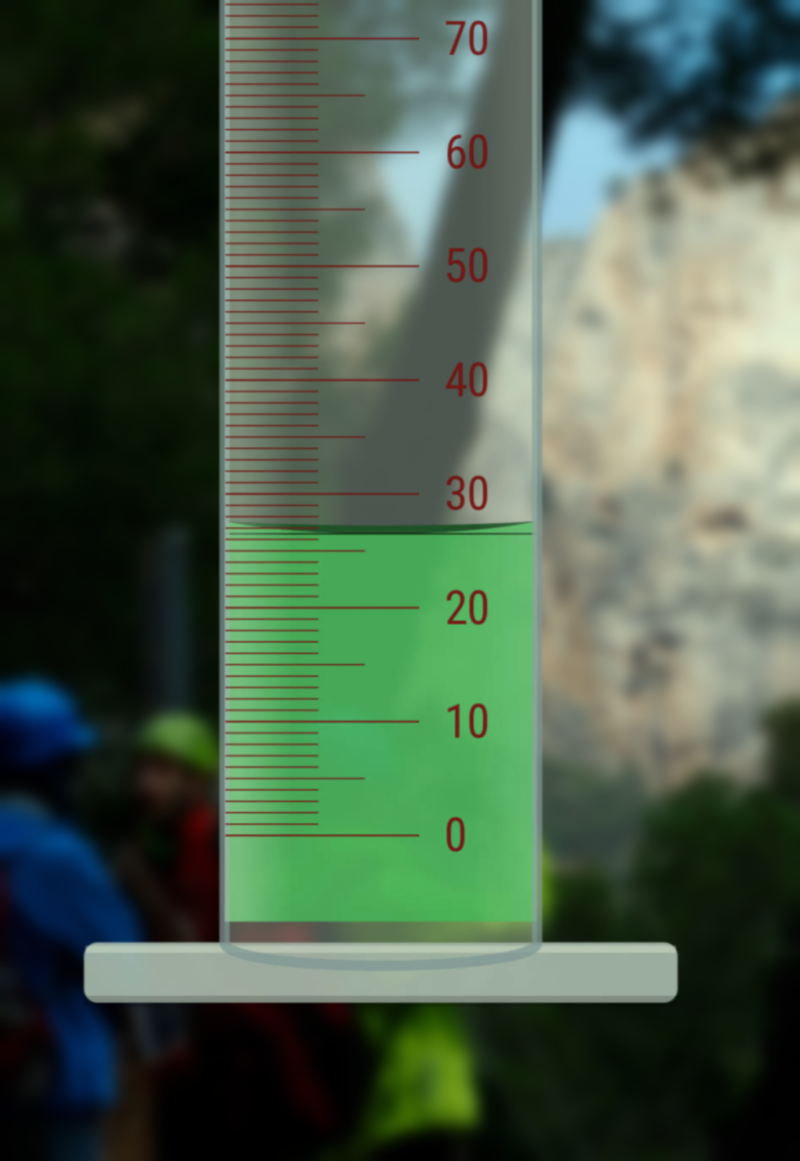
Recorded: 26.5
